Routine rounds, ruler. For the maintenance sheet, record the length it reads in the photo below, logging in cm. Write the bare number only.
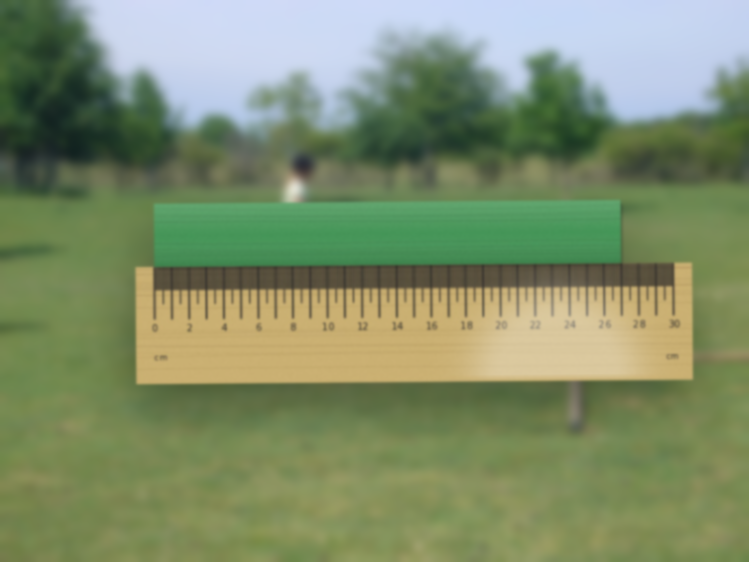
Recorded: 27
